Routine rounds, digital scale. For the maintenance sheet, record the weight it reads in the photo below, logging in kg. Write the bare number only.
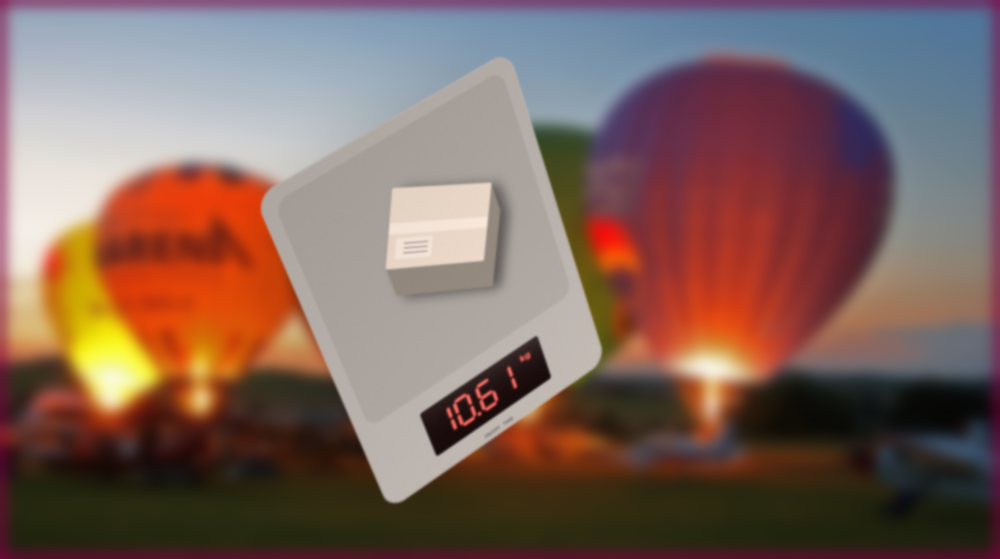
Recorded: 10.61
